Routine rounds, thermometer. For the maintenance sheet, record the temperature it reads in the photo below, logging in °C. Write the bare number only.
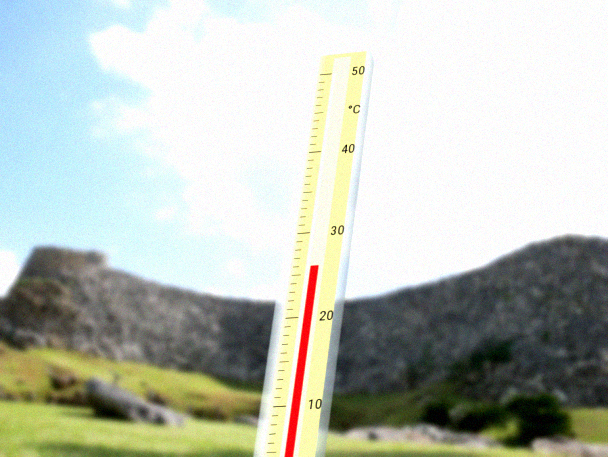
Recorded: 26
